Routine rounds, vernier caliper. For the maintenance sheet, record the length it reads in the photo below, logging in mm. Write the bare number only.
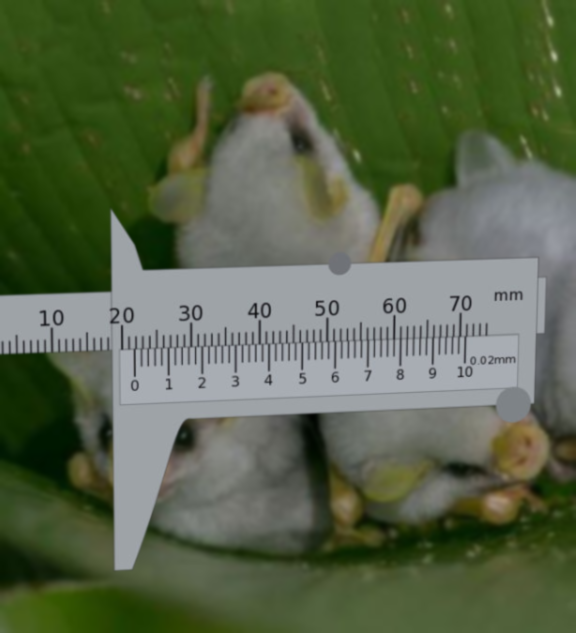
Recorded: 21.8
